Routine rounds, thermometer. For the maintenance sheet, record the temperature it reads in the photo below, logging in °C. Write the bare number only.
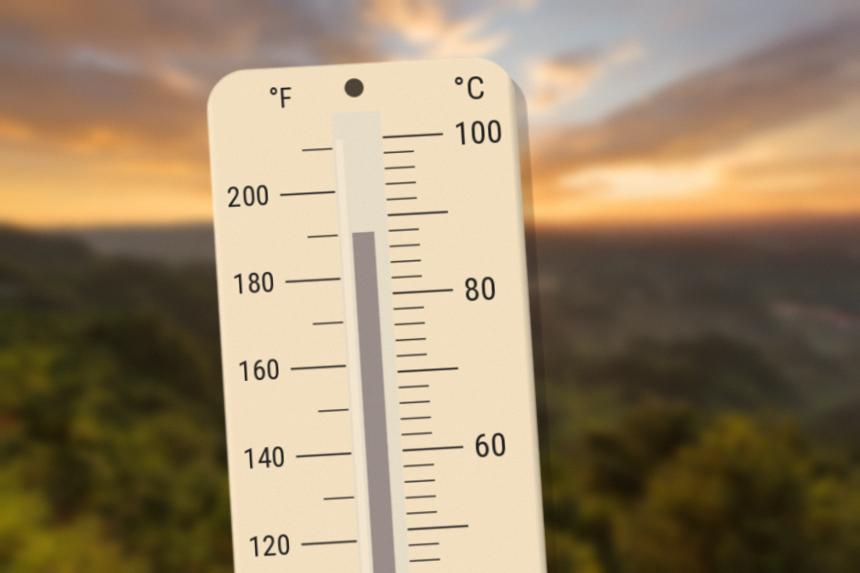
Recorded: 88
